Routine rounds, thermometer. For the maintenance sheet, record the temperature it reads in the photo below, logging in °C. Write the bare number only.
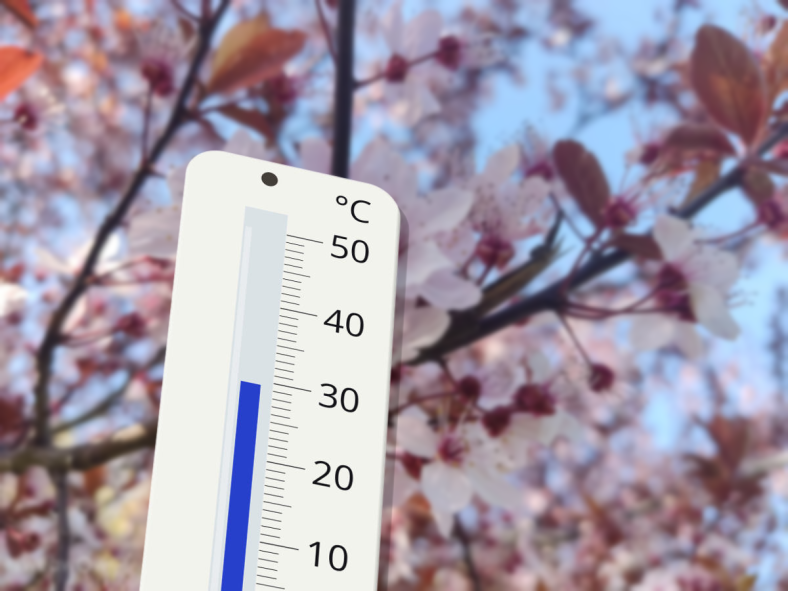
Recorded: 29.5
